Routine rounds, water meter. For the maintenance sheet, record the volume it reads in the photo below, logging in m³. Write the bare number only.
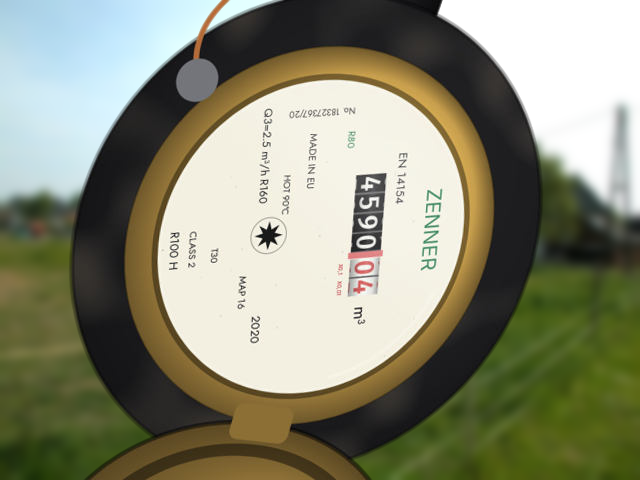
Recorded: 4590.04
